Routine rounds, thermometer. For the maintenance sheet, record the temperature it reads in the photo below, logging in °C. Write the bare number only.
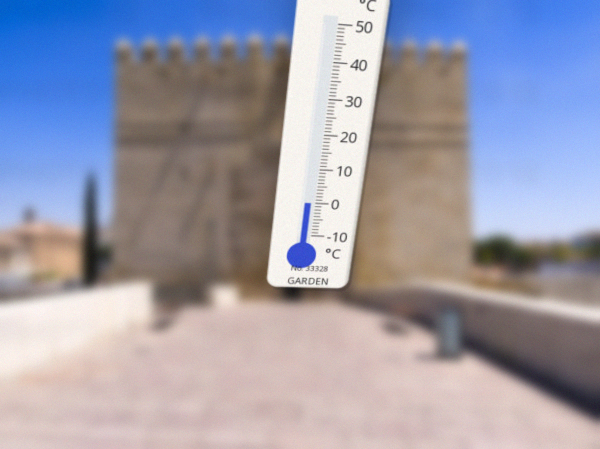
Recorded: 0
